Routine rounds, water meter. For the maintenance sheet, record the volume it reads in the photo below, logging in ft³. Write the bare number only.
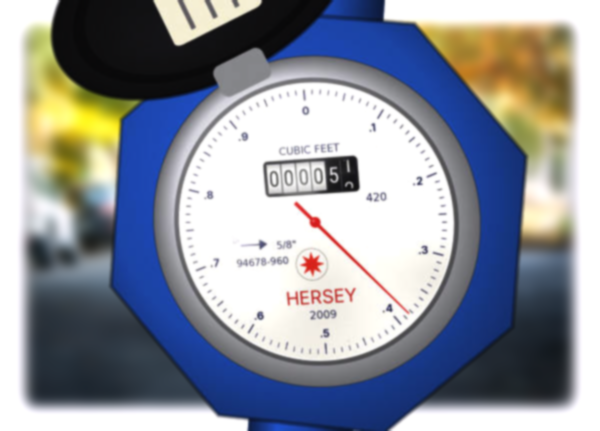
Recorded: 51.38
